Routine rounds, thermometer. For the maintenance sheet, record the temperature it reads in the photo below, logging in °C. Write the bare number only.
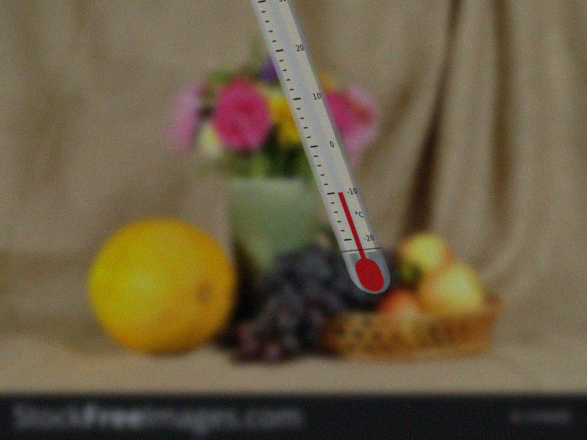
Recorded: -10
